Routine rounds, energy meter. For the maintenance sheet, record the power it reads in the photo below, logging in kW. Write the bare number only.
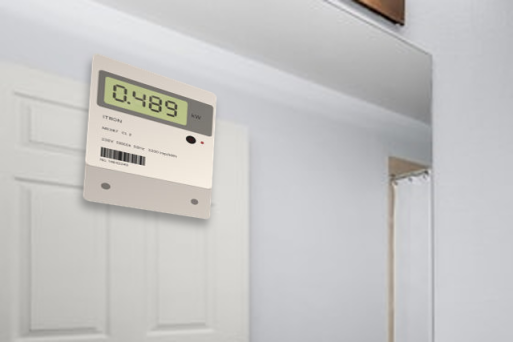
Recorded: 0.489
